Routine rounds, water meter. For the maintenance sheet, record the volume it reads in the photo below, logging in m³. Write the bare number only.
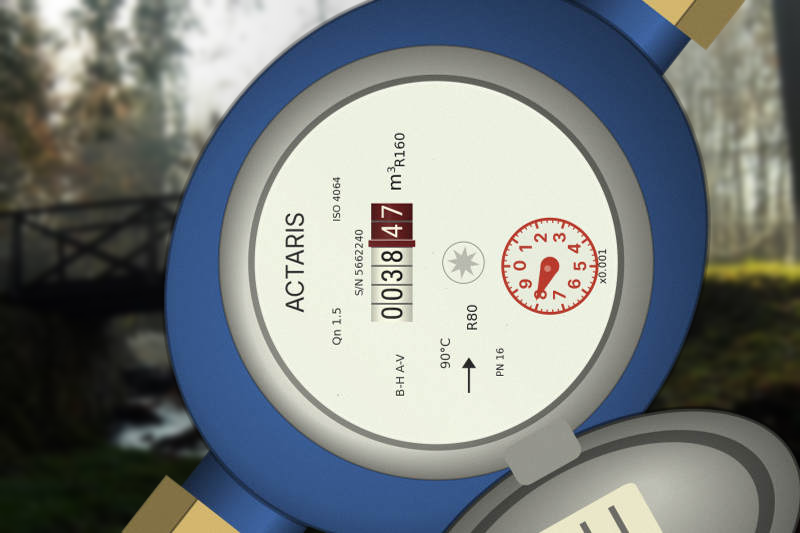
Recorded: 38.478
